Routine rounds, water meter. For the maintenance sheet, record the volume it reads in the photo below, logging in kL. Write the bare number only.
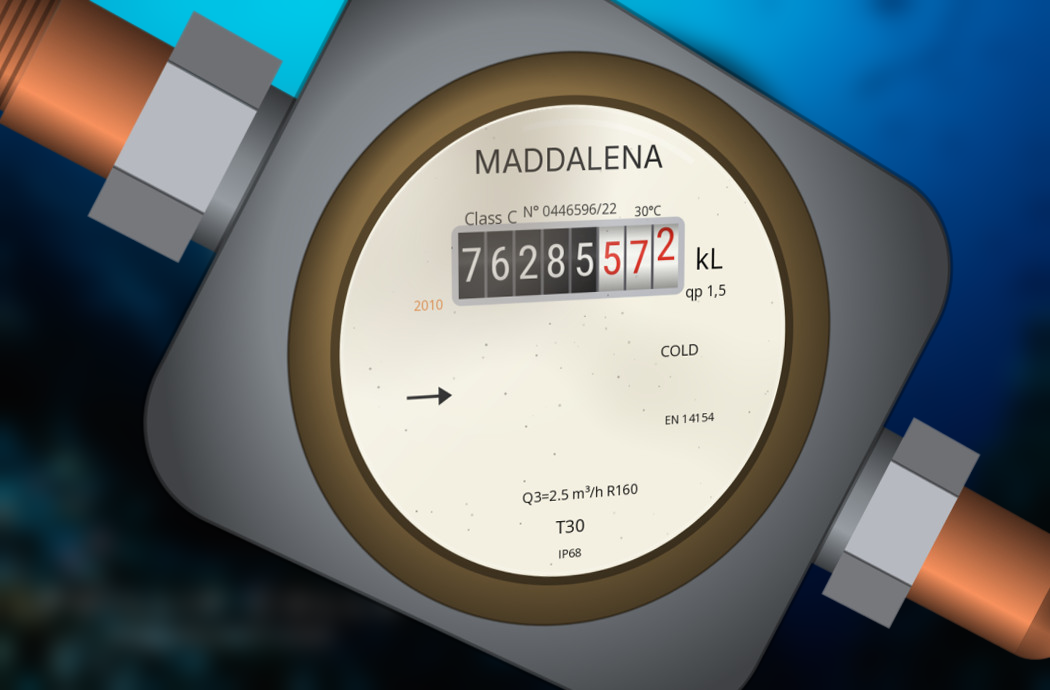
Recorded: 76285.572
